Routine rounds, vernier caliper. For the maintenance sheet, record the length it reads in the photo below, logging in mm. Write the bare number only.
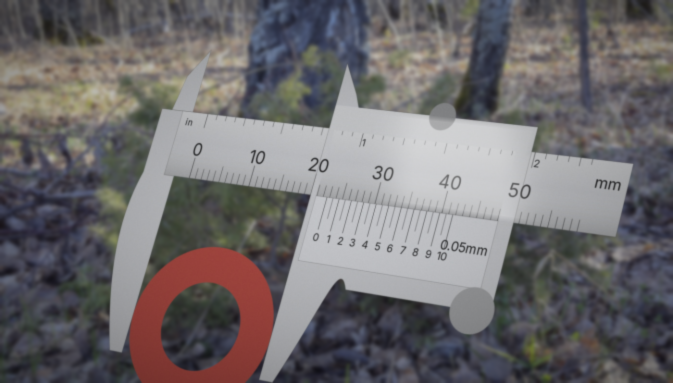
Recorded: 22.6
